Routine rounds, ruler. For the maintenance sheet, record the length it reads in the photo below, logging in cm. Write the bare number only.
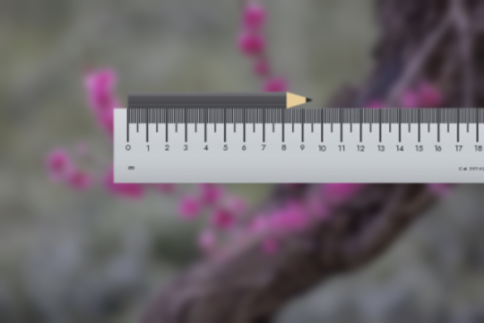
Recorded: 9.5
